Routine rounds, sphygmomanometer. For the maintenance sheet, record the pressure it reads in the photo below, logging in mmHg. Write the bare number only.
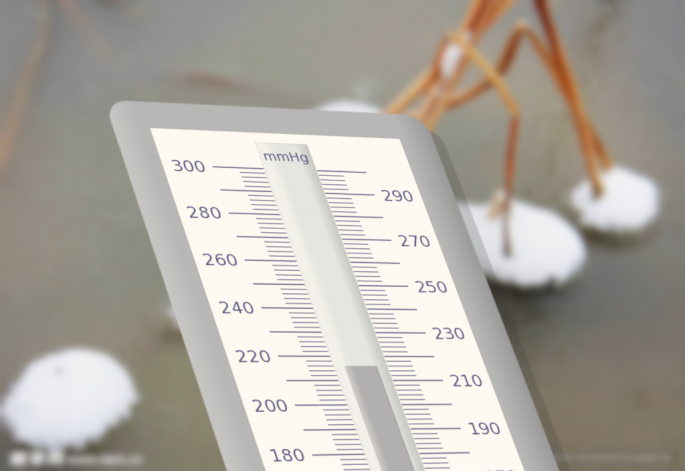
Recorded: 216
